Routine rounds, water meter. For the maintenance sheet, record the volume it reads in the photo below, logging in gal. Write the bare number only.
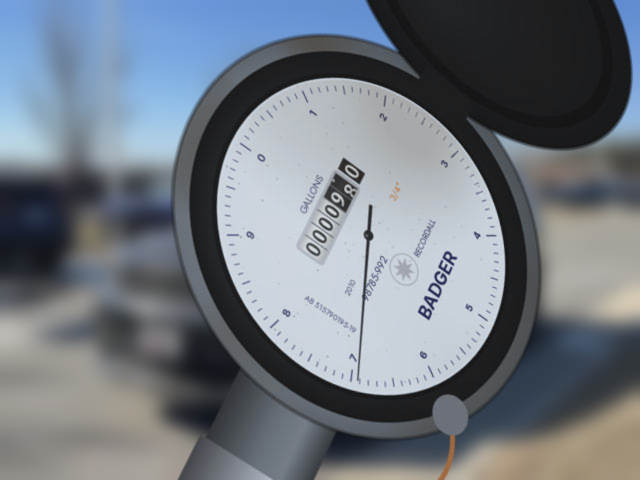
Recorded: 976.9
